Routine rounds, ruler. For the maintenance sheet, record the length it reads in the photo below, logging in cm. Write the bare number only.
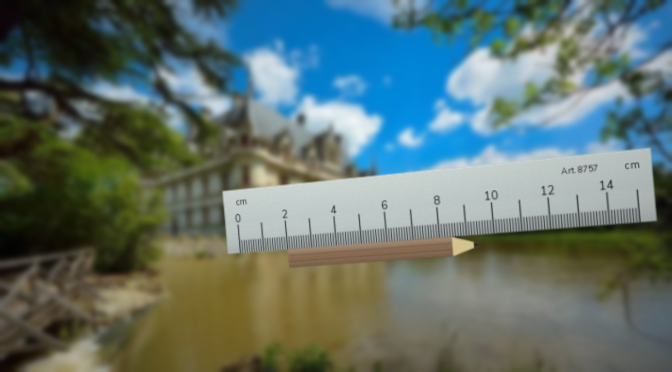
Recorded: 7.5
